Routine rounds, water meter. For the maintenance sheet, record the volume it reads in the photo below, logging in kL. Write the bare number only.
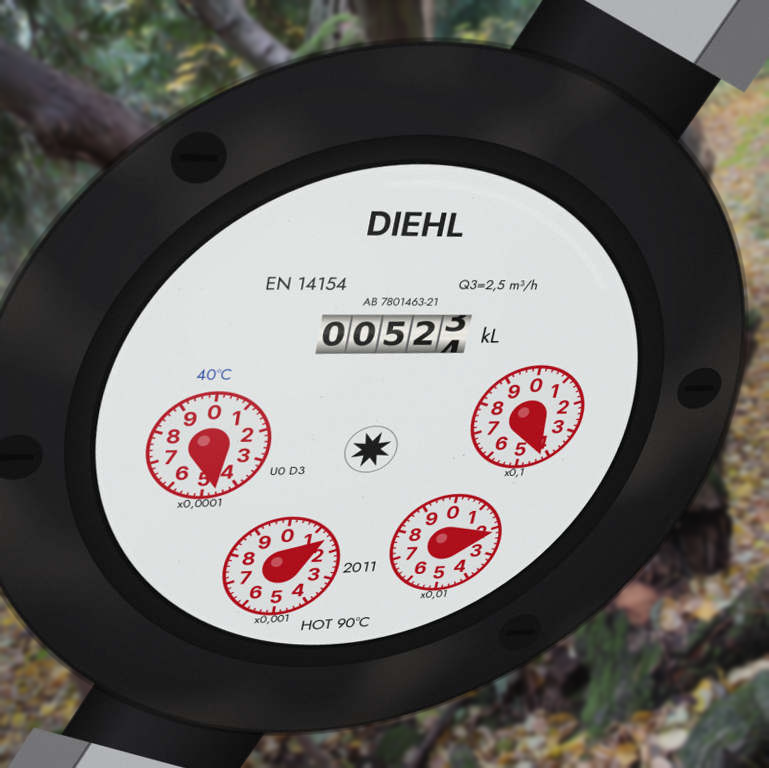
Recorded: 523.4214
